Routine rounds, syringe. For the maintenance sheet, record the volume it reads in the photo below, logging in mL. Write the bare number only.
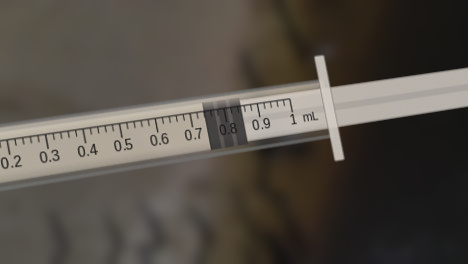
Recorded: 0.74
